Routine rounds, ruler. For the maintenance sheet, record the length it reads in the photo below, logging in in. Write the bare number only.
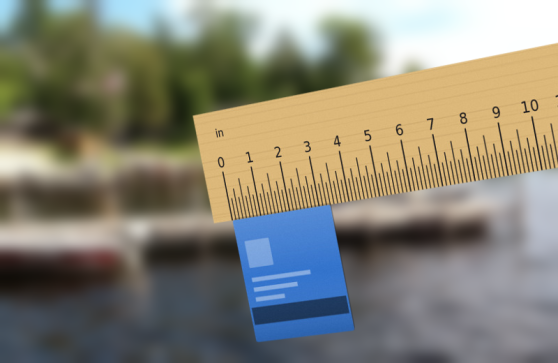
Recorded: 3.375
